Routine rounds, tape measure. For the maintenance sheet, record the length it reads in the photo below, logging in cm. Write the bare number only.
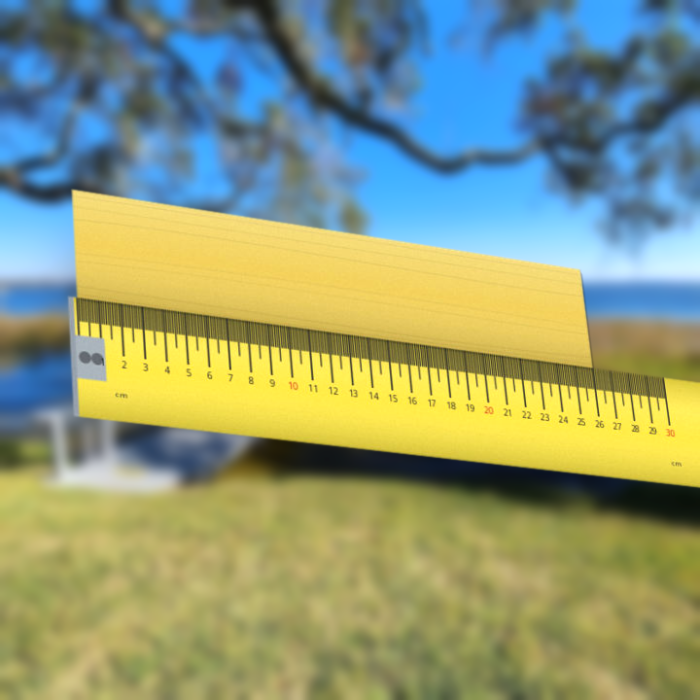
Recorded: 26
